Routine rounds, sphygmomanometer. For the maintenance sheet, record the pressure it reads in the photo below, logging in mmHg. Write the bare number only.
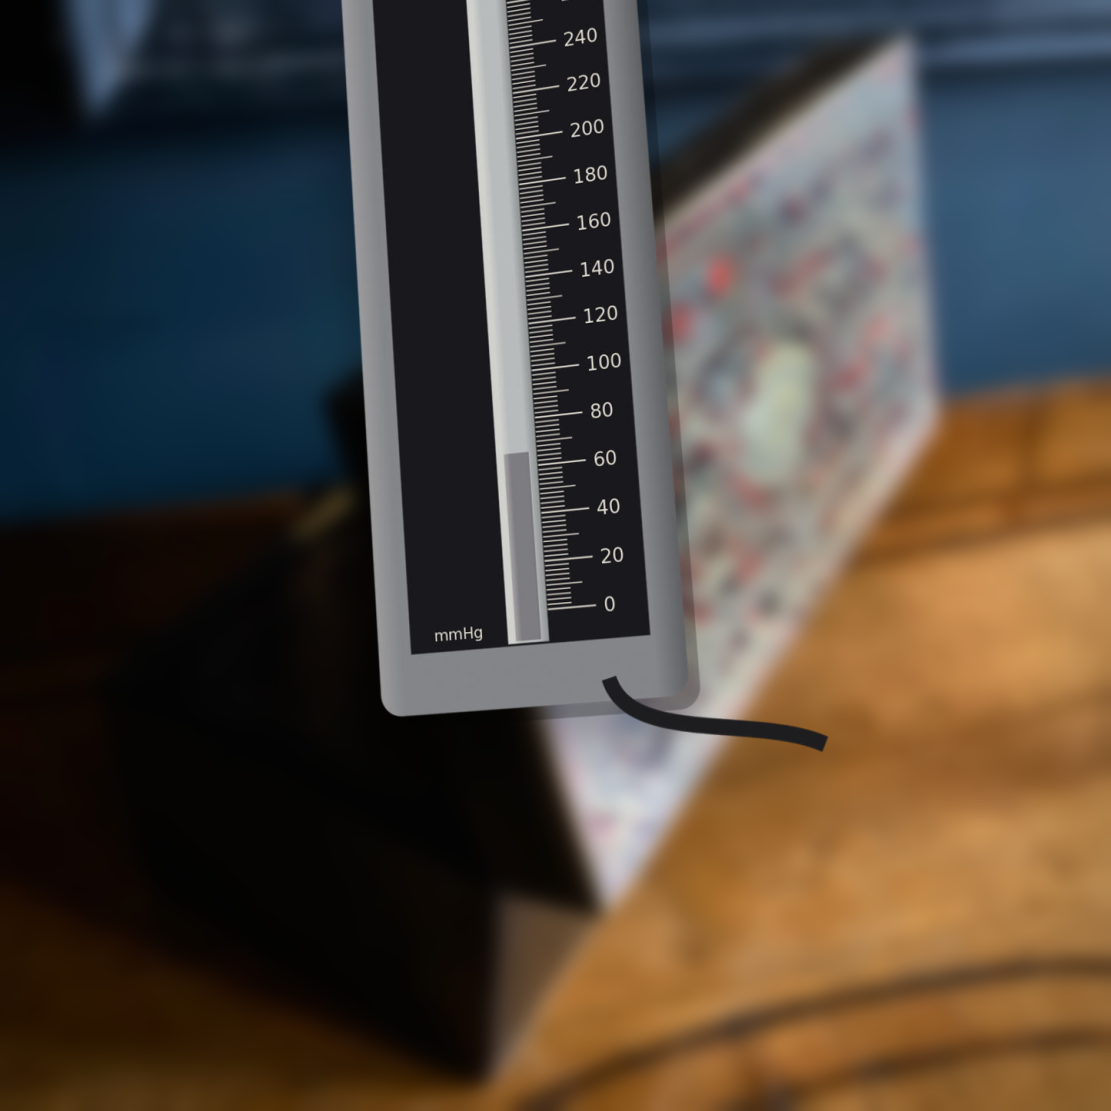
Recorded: 66
